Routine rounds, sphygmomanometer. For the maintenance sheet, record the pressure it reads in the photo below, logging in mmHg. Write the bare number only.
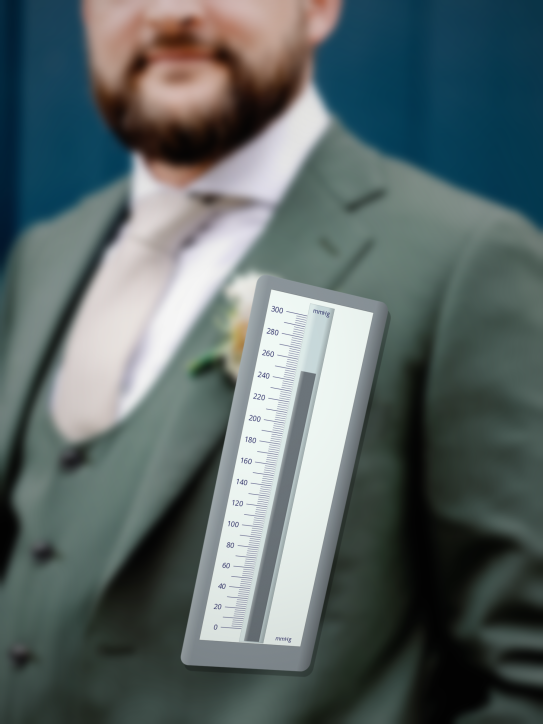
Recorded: 250
